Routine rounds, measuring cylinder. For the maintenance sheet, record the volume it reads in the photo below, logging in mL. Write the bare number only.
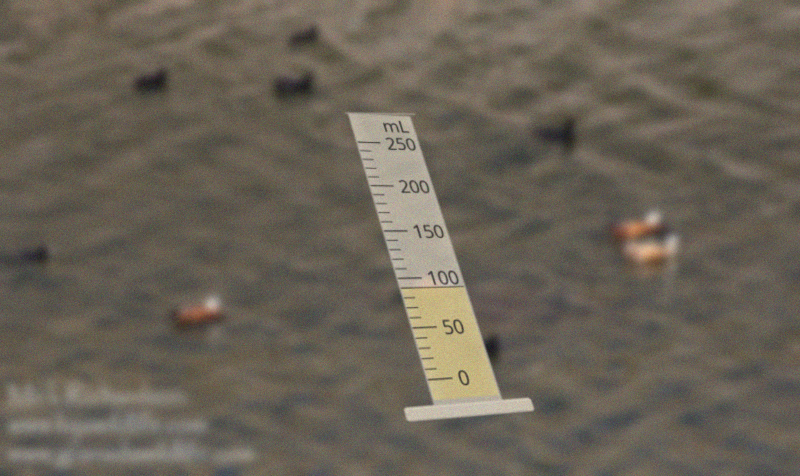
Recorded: 90
